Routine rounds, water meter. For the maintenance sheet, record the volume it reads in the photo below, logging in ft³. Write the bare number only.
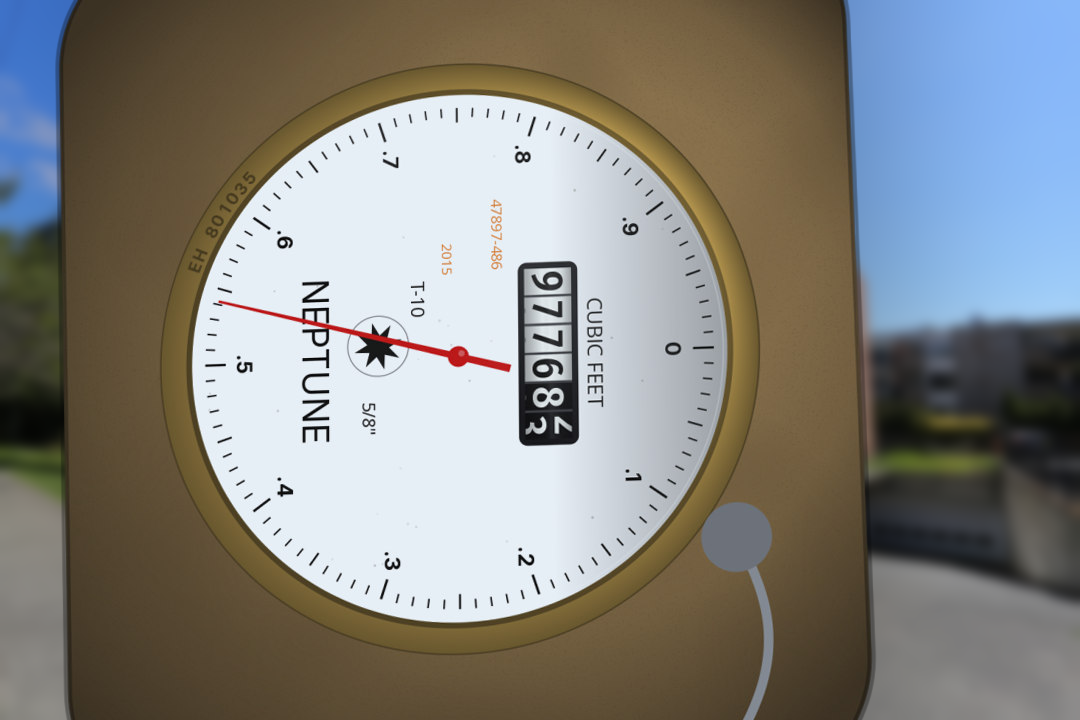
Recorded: 977682.54
